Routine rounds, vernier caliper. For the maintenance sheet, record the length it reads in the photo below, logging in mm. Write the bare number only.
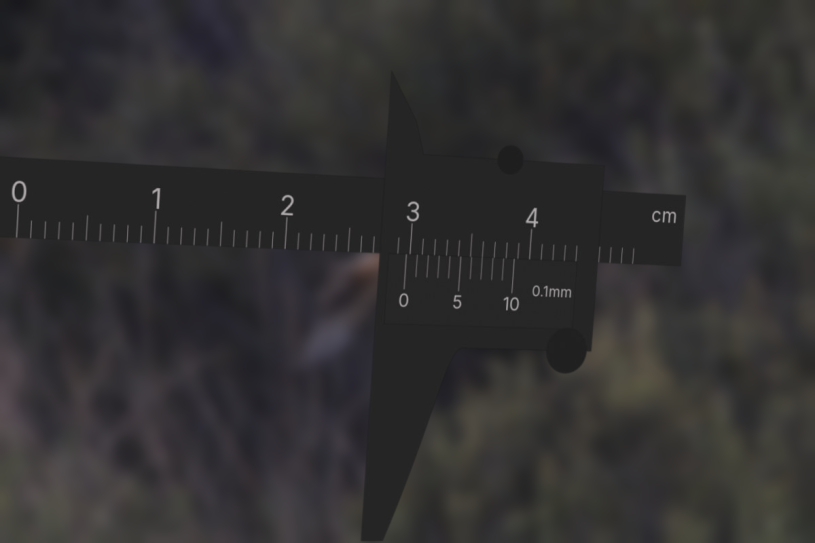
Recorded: 29.7
